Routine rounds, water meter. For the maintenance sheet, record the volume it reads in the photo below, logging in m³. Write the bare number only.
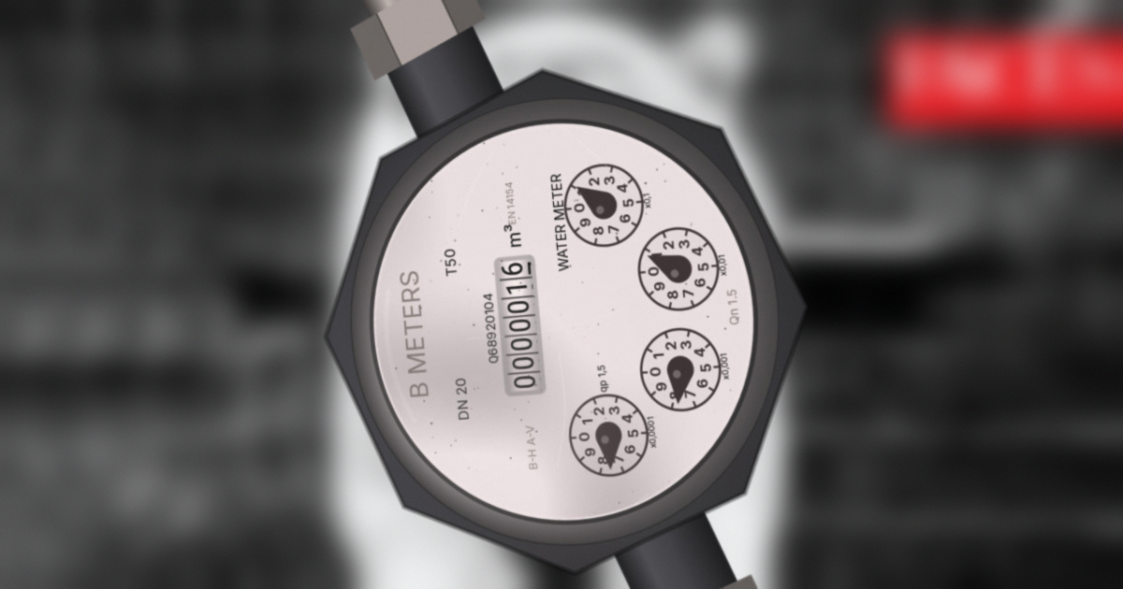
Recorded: 16.1077
